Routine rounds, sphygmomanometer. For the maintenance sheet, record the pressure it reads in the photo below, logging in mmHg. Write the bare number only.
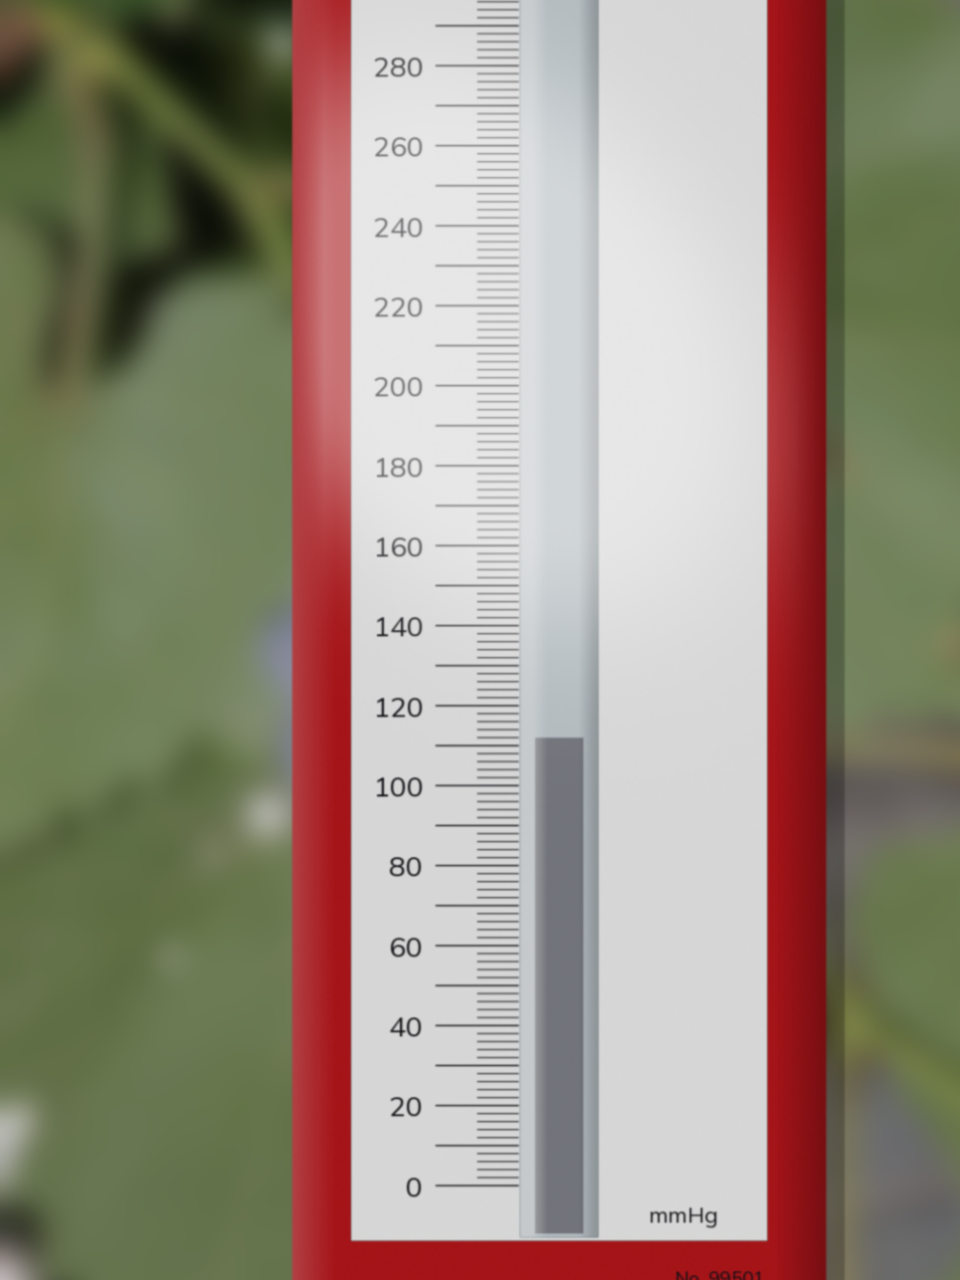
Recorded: 112
